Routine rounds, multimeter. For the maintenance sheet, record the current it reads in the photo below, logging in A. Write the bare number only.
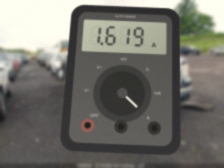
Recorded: 1.619
